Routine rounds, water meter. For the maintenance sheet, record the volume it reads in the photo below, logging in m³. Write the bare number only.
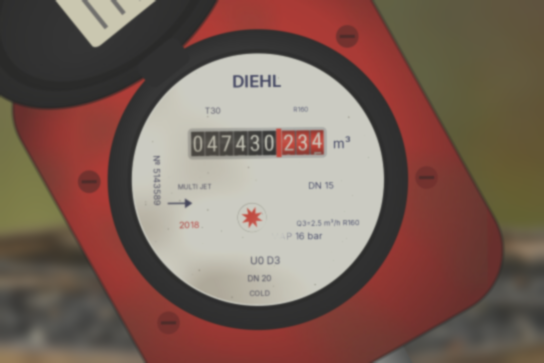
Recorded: 47430.234
